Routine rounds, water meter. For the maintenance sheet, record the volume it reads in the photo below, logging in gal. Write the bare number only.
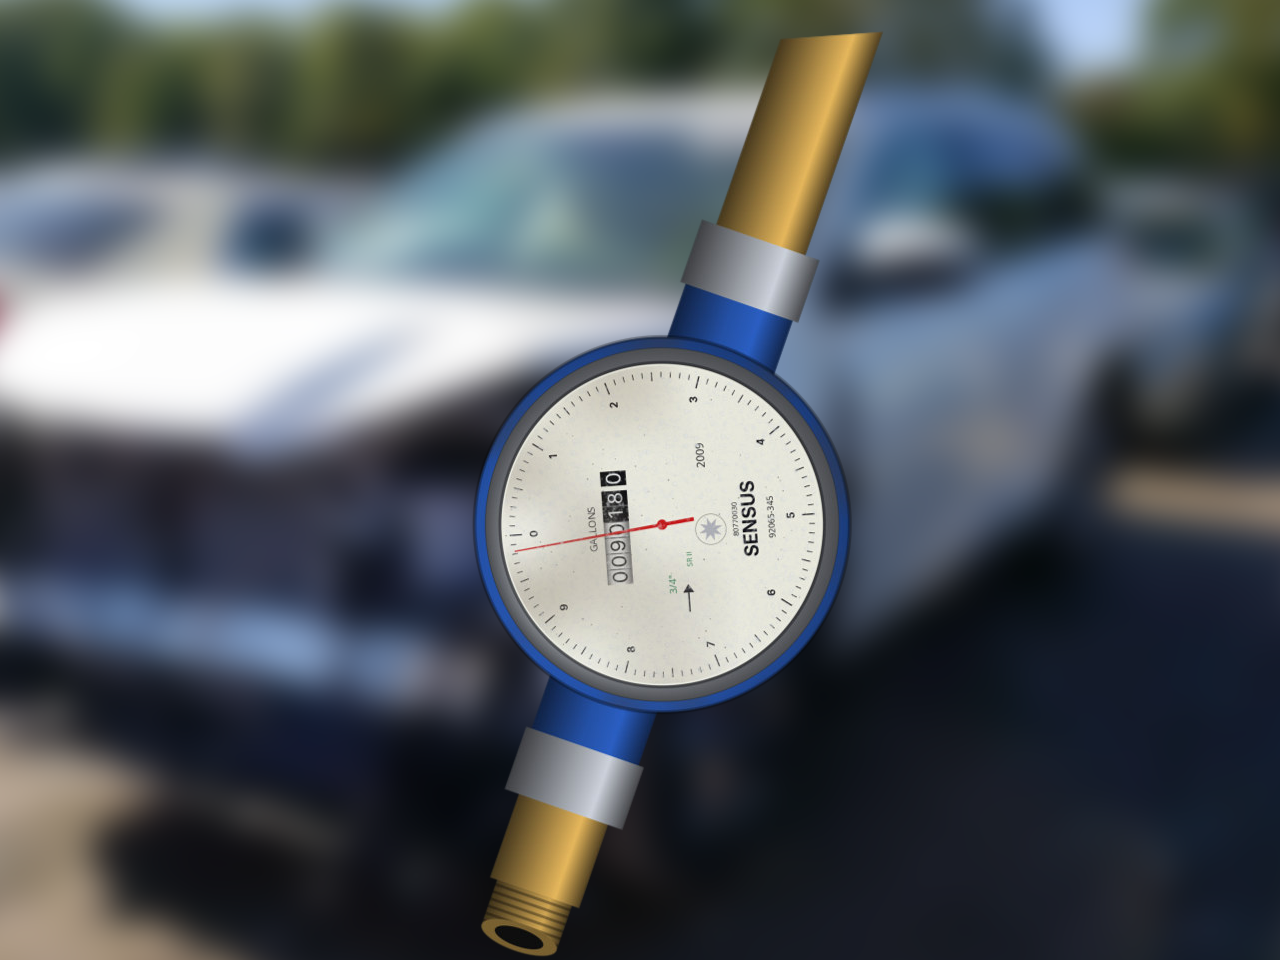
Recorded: 90179.8
